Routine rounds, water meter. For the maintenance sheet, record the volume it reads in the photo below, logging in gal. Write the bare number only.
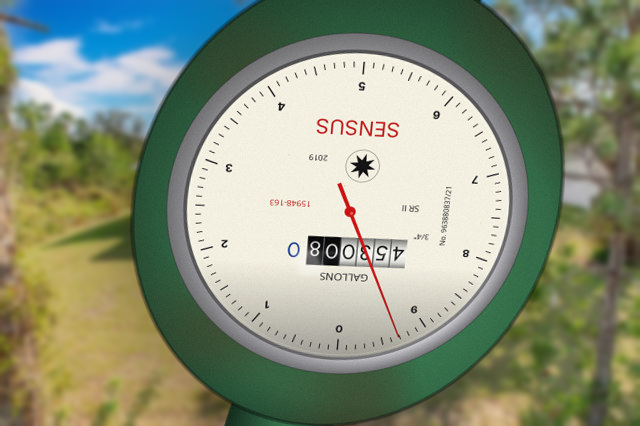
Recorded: 4530079.3
